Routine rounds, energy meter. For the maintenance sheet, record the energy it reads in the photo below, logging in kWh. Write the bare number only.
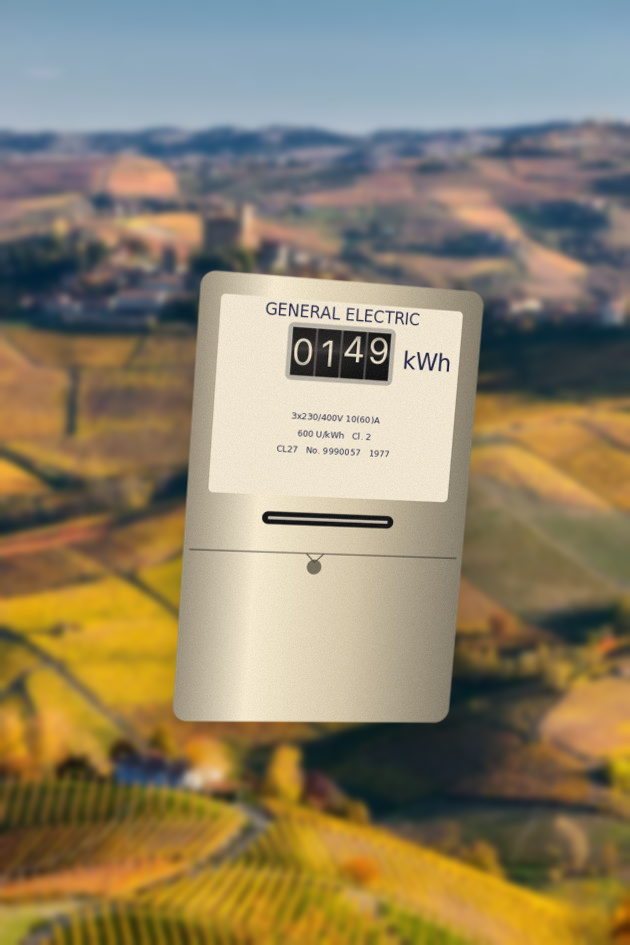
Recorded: 149
